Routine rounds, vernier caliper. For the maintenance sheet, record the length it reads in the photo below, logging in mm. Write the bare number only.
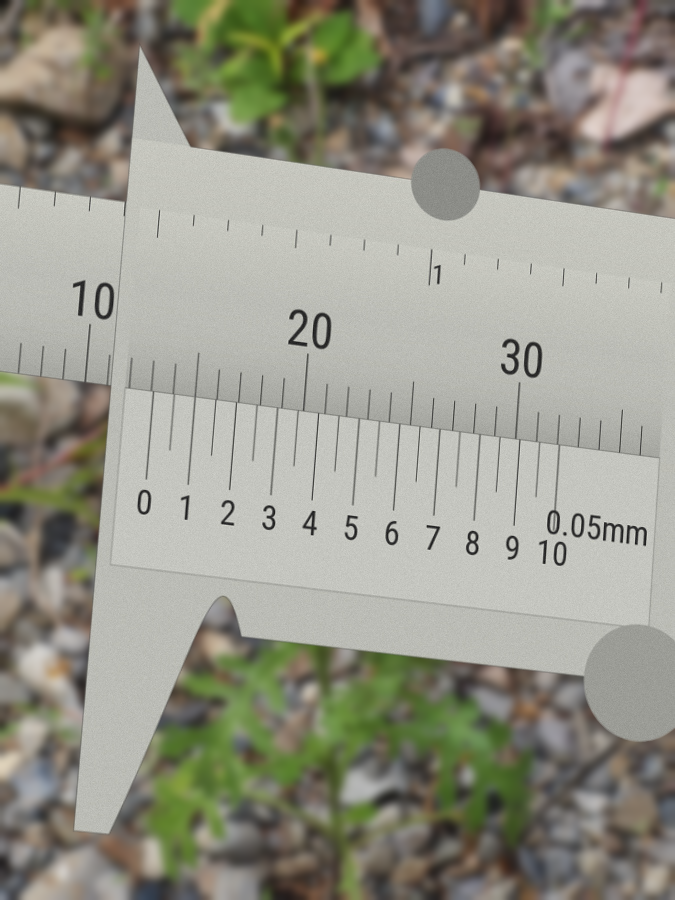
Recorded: 13.1
